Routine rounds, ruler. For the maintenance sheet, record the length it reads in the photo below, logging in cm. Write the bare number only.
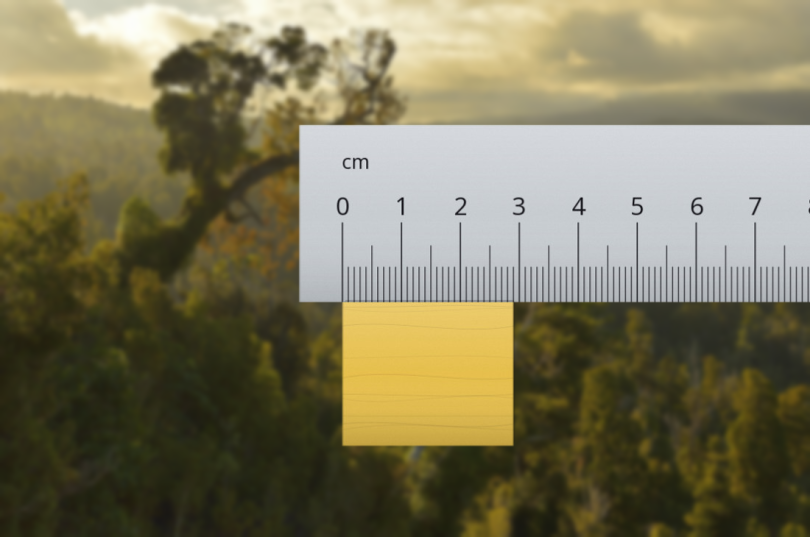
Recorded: 2.9
